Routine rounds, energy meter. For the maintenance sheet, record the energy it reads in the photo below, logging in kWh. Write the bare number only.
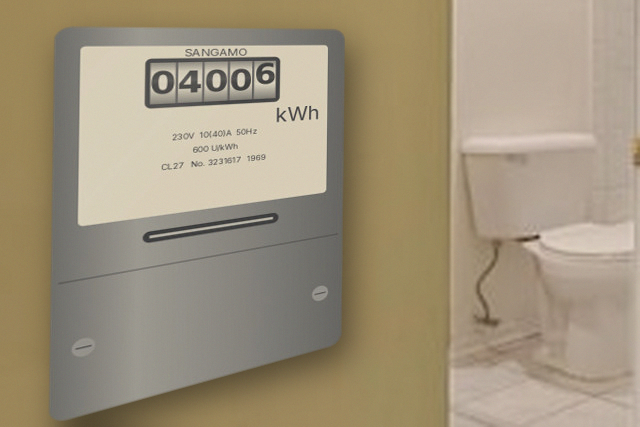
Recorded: 4006
